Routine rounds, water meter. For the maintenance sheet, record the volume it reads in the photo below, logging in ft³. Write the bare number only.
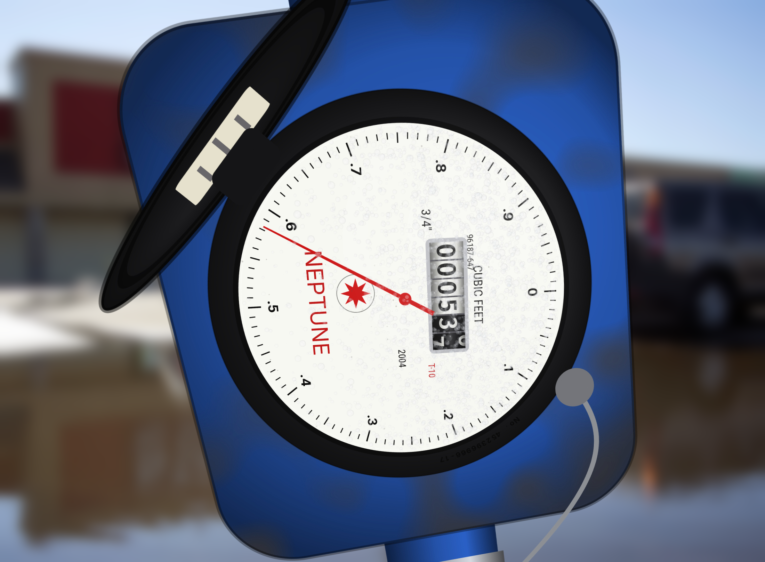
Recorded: 536.58
